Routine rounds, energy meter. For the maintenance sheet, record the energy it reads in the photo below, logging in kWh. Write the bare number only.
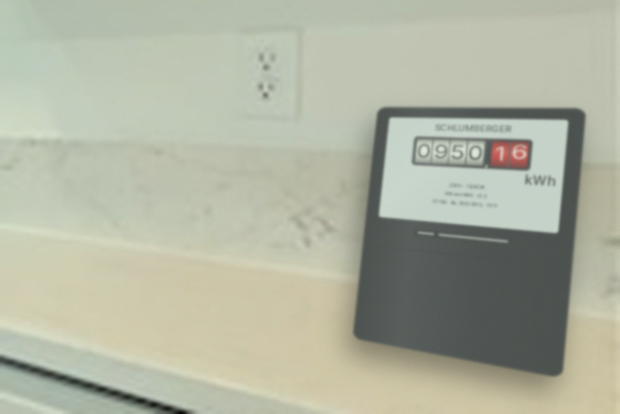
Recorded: 950.16
